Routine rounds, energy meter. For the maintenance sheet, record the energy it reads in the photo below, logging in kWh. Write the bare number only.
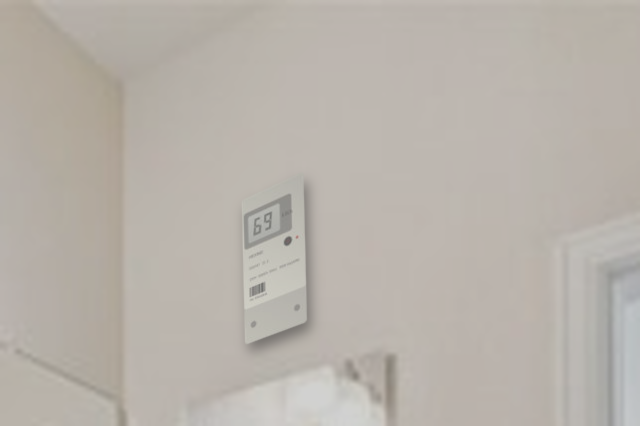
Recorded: 69
